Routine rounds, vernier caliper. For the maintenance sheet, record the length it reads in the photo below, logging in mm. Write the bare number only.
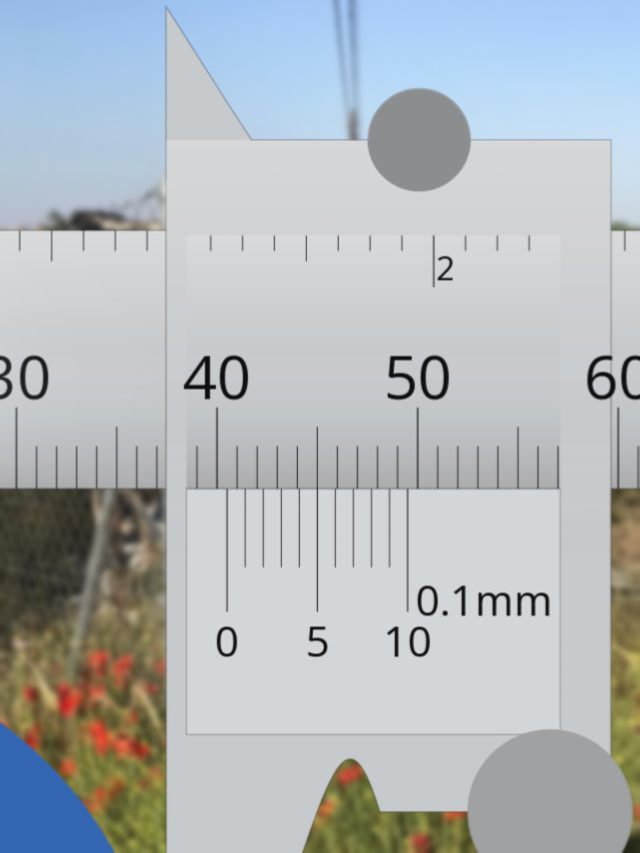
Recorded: 40.5
